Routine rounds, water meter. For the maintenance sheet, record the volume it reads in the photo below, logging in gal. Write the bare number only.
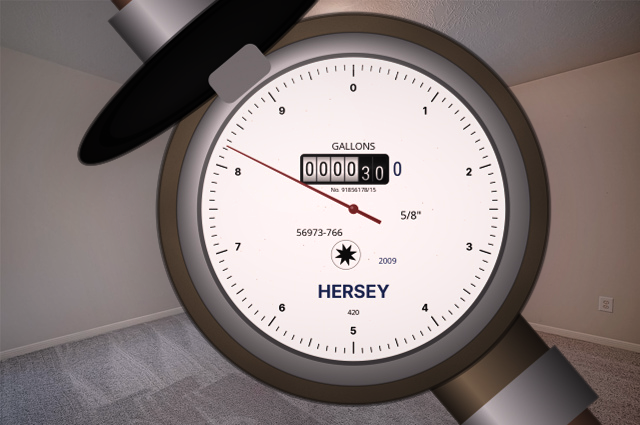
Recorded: 298.2
